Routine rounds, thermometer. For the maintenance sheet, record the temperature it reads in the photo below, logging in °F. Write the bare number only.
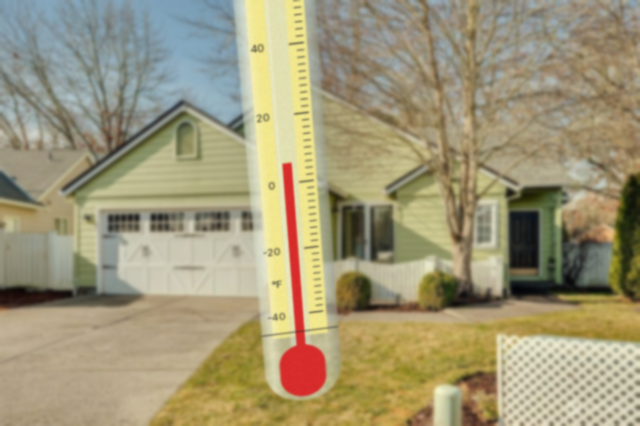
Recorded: 6
